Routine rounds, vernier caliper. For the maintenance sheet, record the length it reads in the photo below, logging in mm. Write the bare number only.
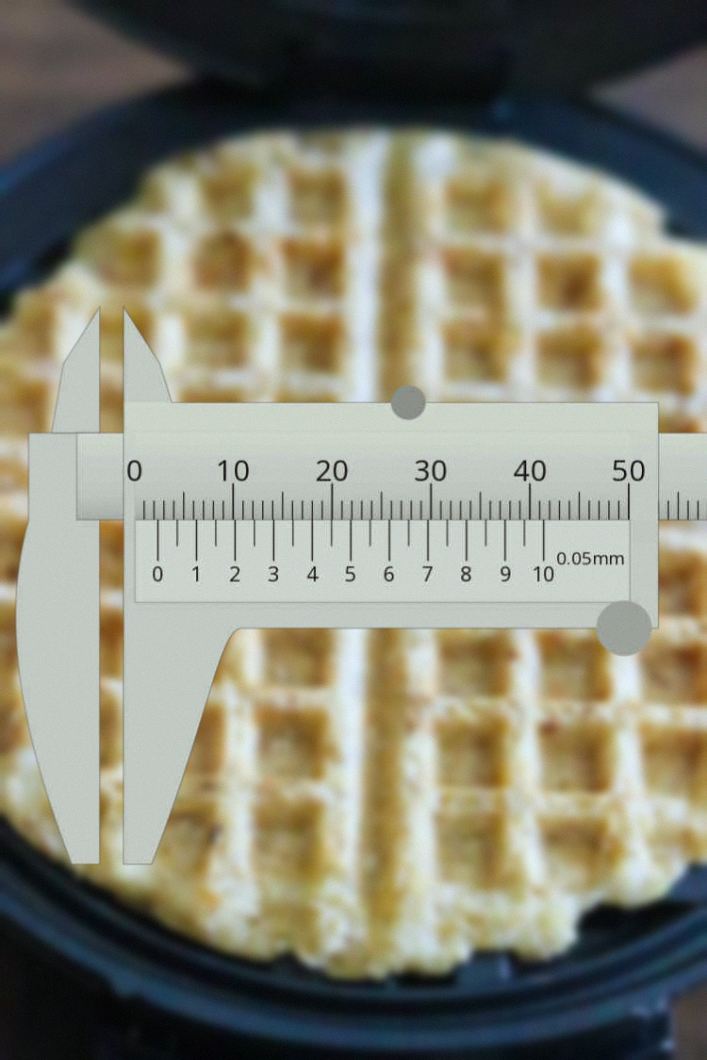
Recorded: 2.4
